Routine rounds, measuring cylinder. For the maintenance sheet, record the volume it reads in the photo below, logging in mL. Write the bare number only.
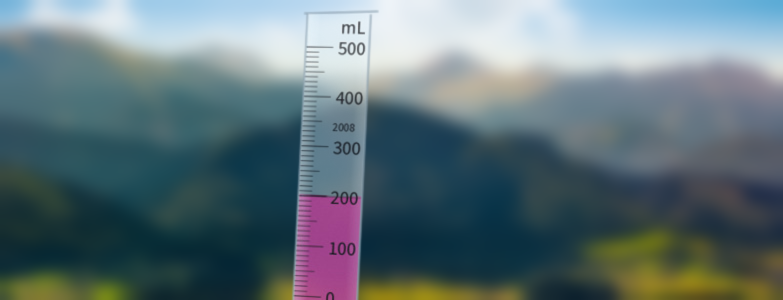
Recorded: 200
